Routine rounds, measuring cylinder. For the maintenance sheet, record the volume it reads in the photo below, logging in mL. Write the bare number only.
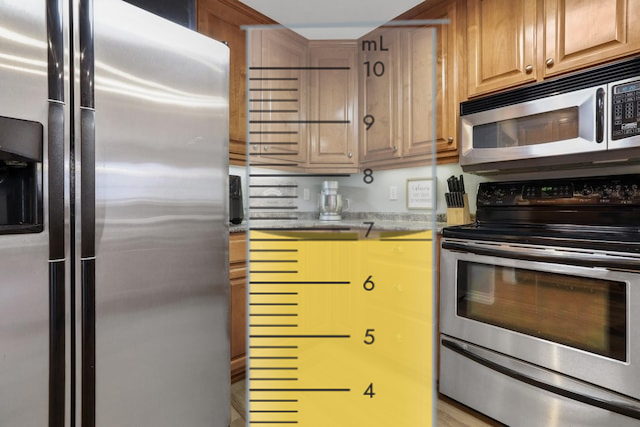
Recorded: 6.8
